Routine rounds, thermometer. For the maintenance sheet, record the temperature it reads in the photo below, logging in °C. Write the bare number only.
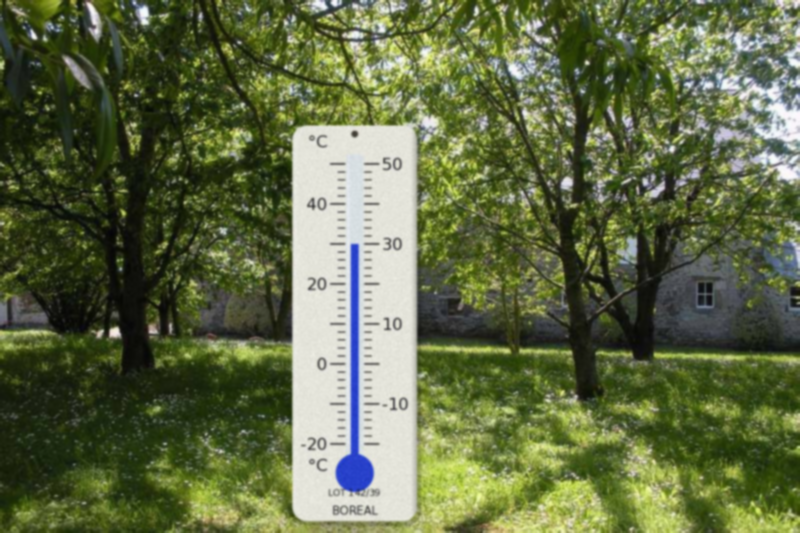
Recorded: 30
